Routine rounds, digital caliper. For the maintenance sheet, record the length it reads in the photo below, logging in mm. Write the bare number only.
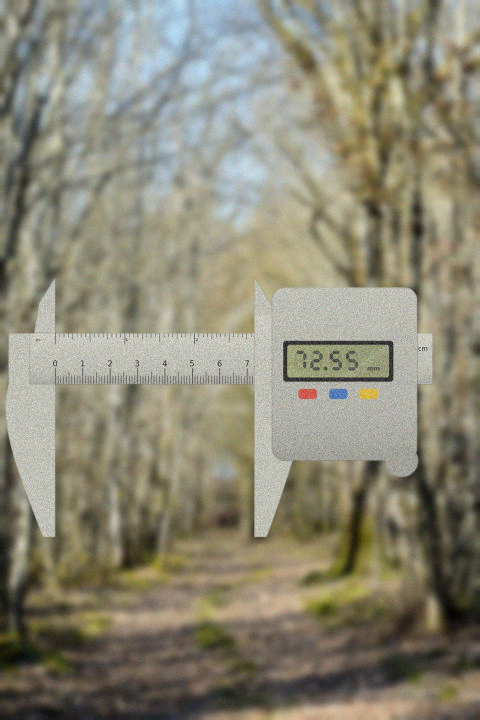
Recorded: 72.55
